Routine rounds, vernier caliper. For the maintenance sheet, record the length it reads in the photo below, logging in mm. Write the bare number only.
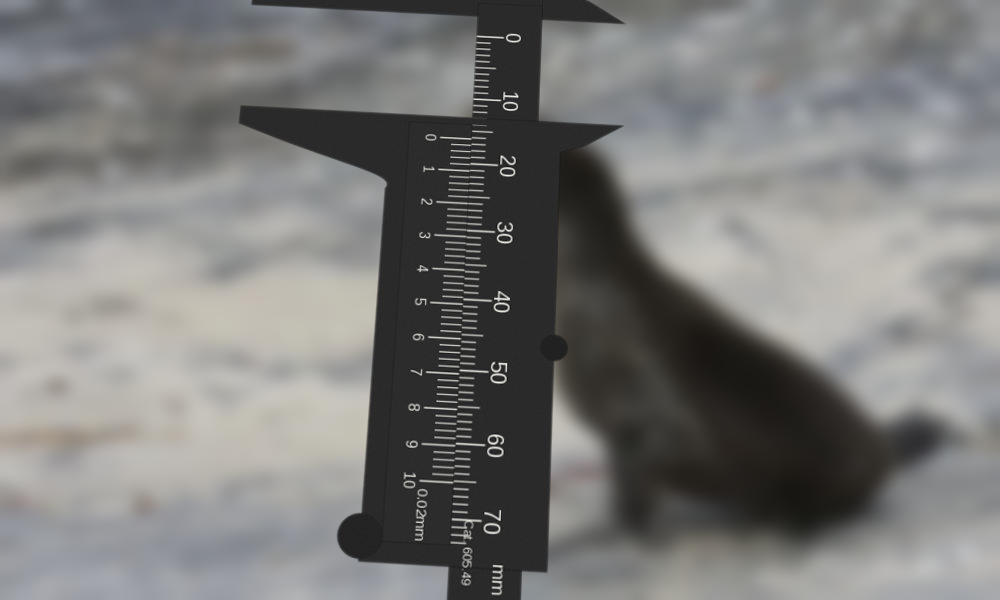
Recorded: 16.2
